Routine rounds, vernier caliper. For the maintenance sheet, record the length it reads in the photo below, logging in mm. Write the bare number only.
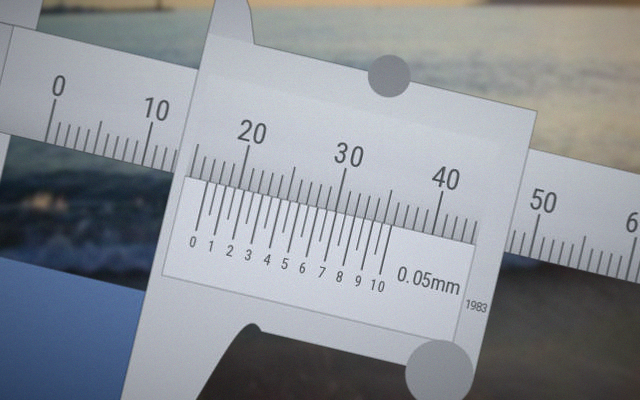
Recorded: 16.8
